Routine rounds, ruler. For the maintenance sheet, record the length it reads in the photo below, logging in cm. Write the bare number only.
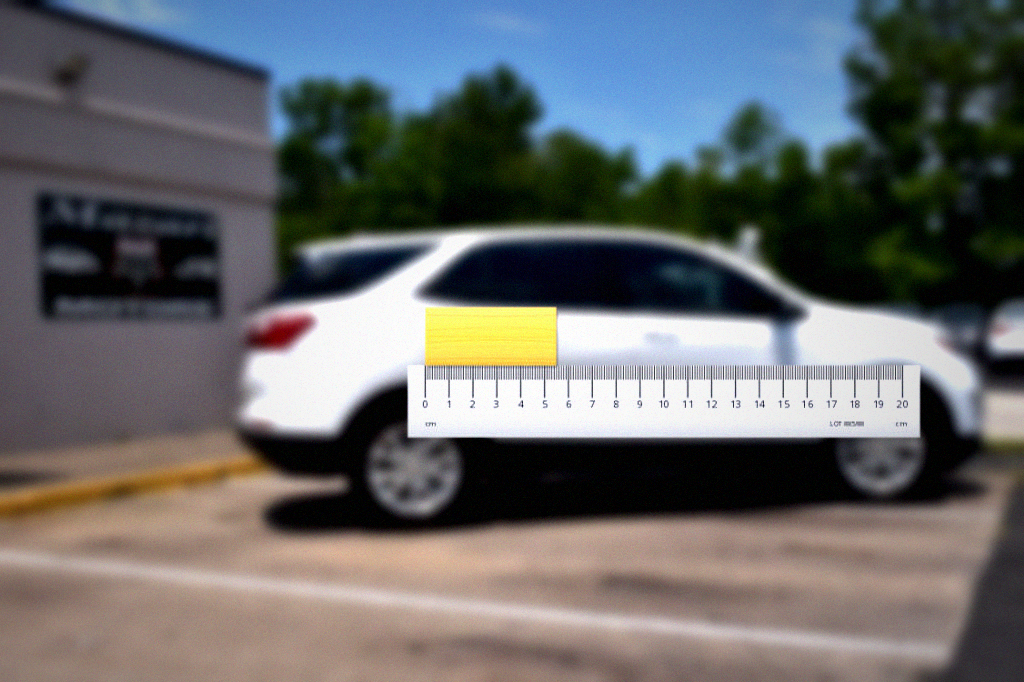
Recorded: 5.5
